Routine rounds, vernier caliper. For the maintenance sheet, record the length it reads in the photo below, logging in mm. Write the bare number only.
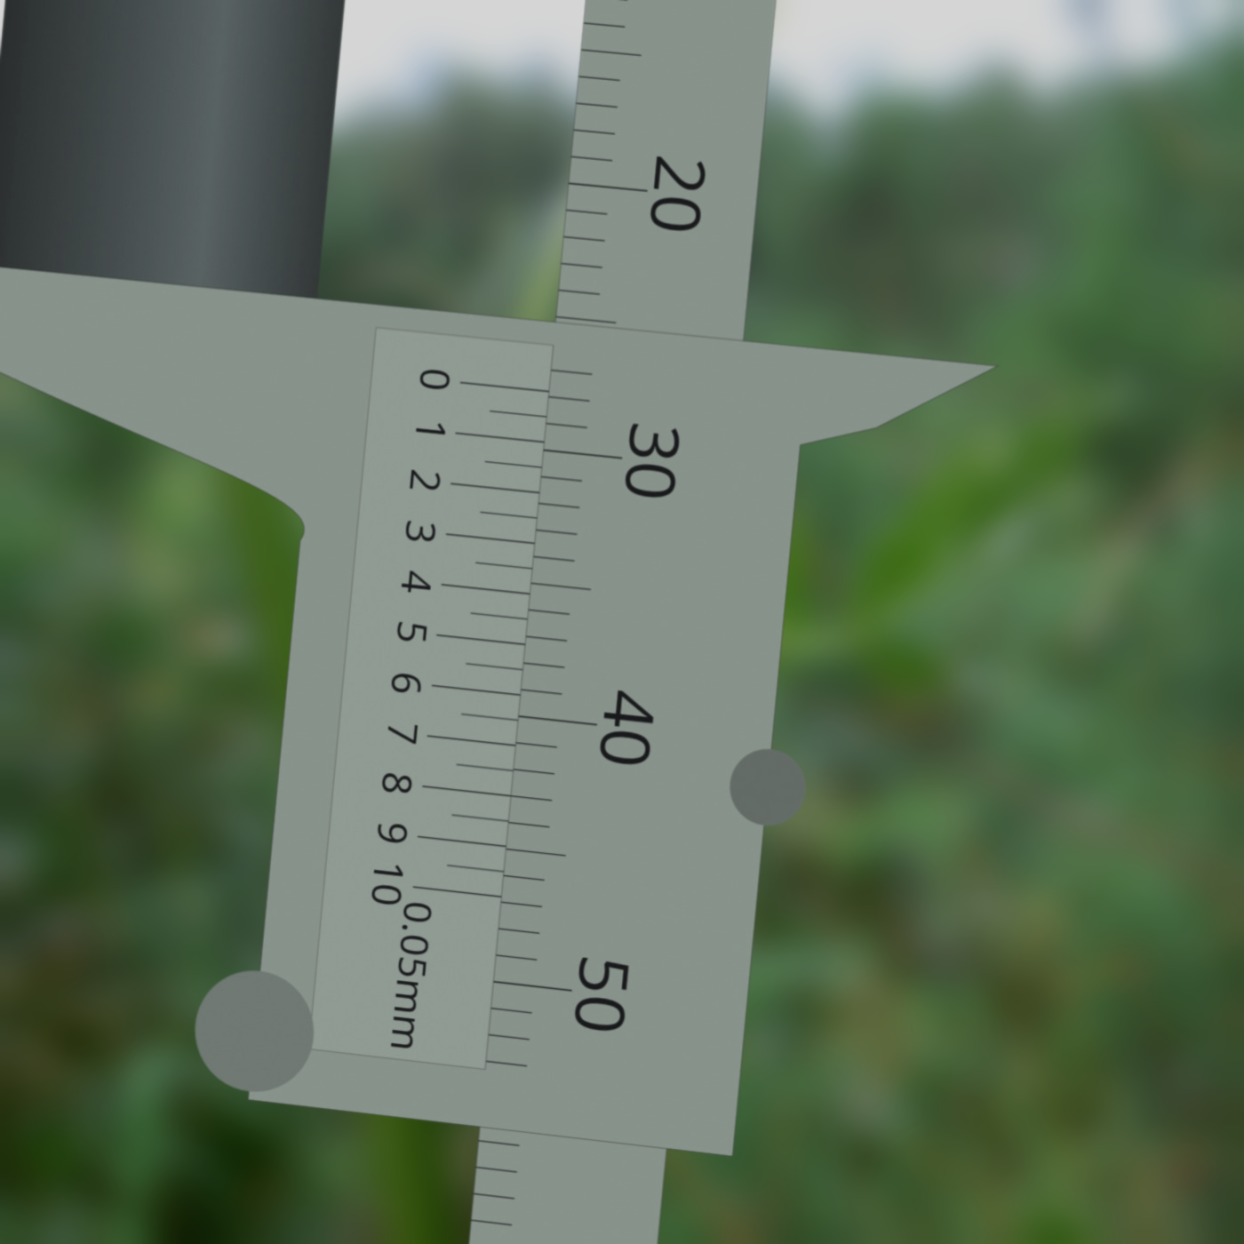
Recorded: 27.80
